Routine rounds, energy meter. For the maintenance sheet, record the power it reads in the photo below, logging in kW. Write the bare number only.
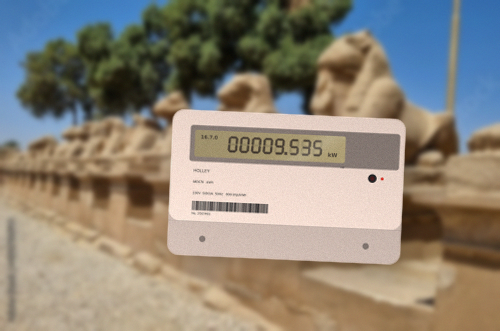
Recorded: 9.535
